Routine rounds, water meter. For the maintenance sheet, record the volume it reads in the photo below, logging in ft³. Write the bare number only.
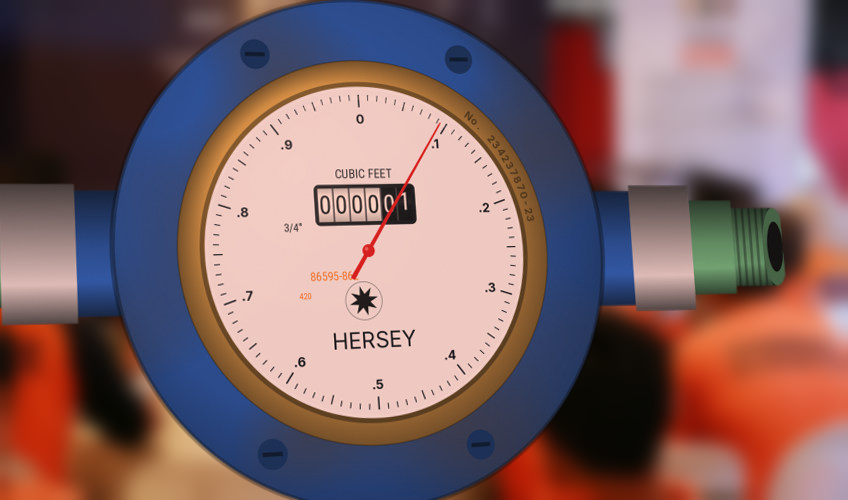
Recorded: 1.09
